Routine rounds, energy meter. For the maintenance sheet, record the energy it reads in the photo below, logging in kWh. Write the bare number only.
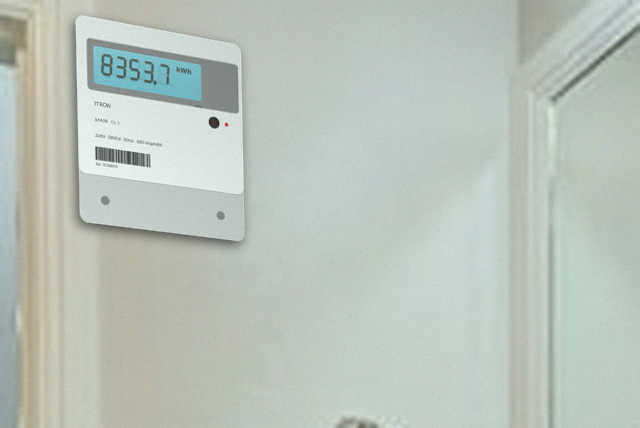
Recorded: 8353.7
